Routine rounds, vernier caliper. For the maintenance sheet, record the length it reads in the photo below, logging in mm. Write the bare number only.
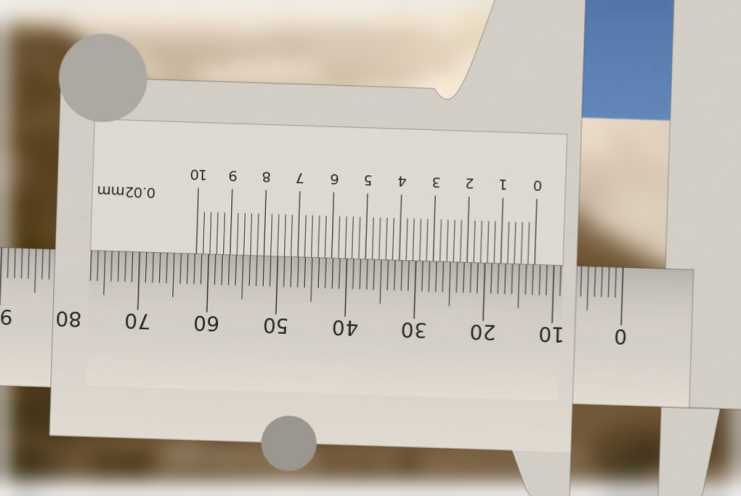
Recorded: 12.8
